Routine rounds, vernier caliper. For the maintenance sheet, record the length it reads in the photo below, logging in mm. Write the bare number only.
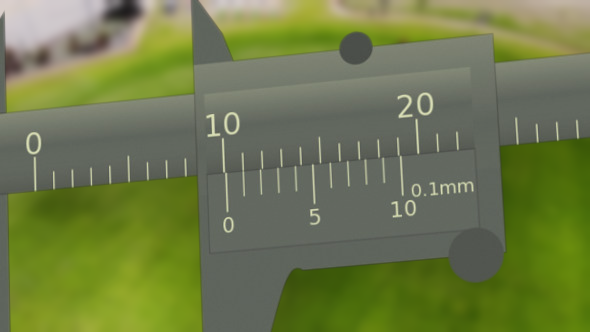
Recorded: 10.1
